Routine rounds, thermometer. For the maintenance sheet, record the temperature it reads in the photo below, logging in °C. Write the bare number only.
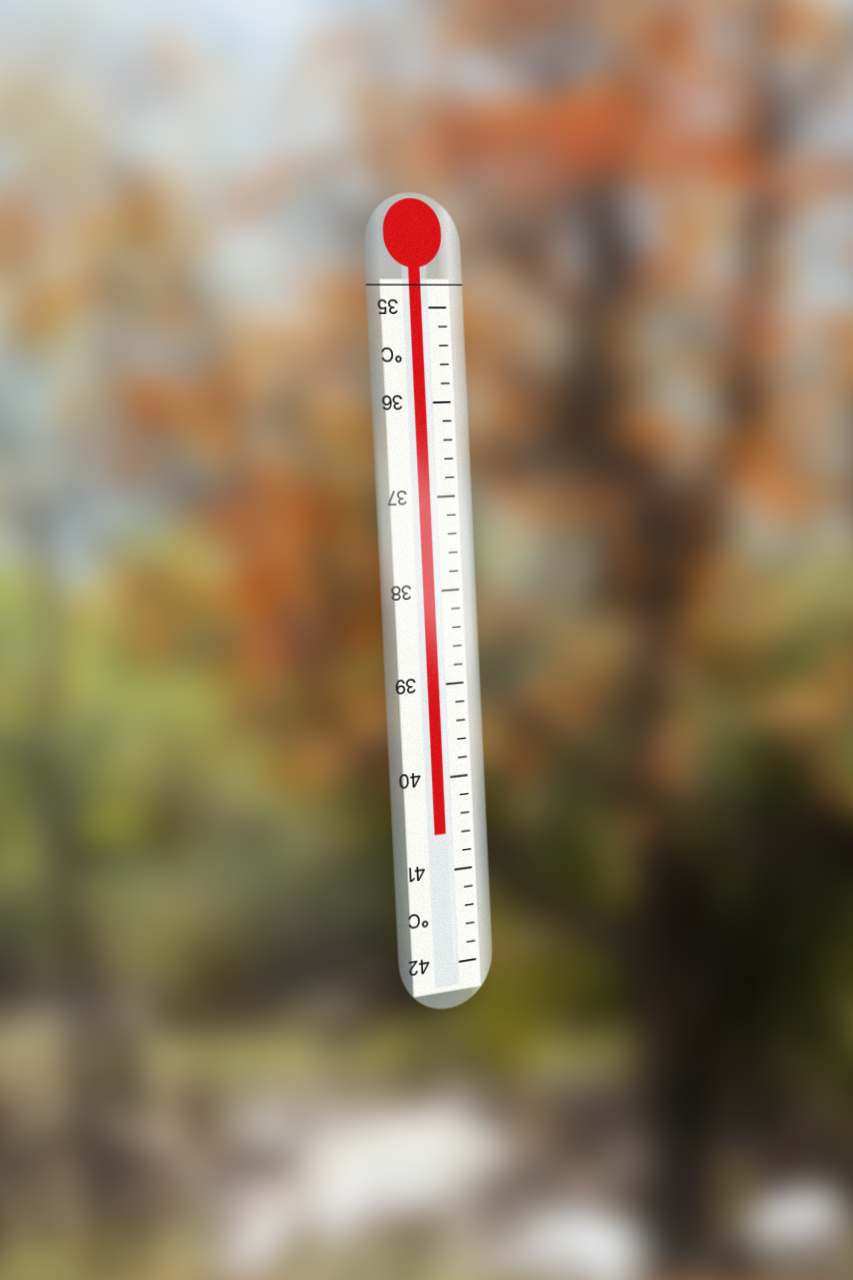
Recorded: 40.6
